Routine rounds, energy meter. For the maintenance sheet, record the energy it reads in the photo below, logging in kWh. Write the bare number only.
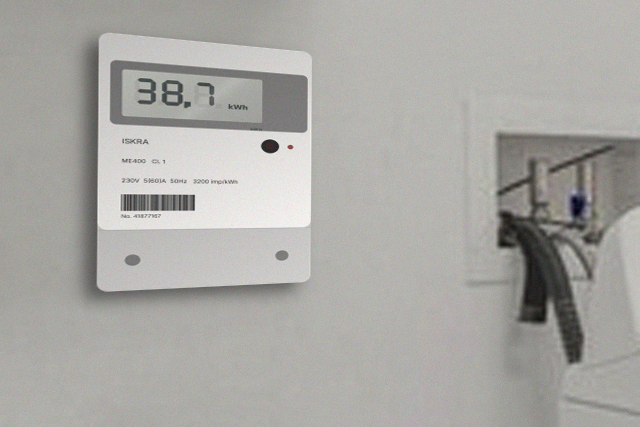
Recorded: 38.7
